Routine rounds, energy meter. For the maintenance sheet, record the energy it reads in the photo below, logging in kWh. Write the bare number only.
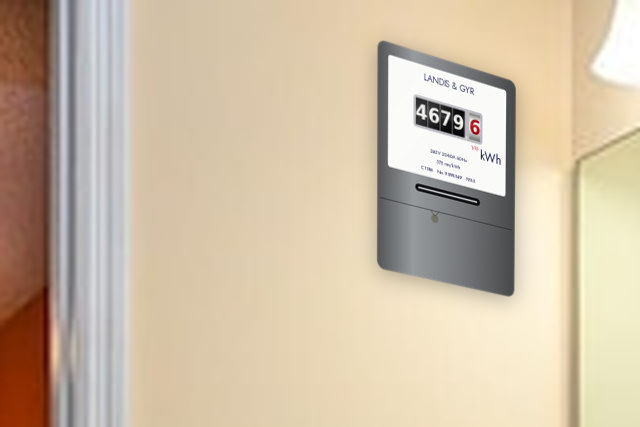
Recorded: 4679.6
